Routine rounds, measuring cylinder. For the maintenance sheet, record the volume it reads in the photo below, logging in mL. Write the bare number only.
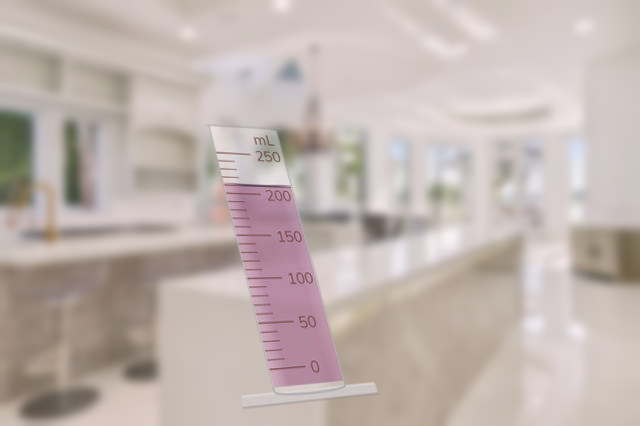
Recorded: 210
